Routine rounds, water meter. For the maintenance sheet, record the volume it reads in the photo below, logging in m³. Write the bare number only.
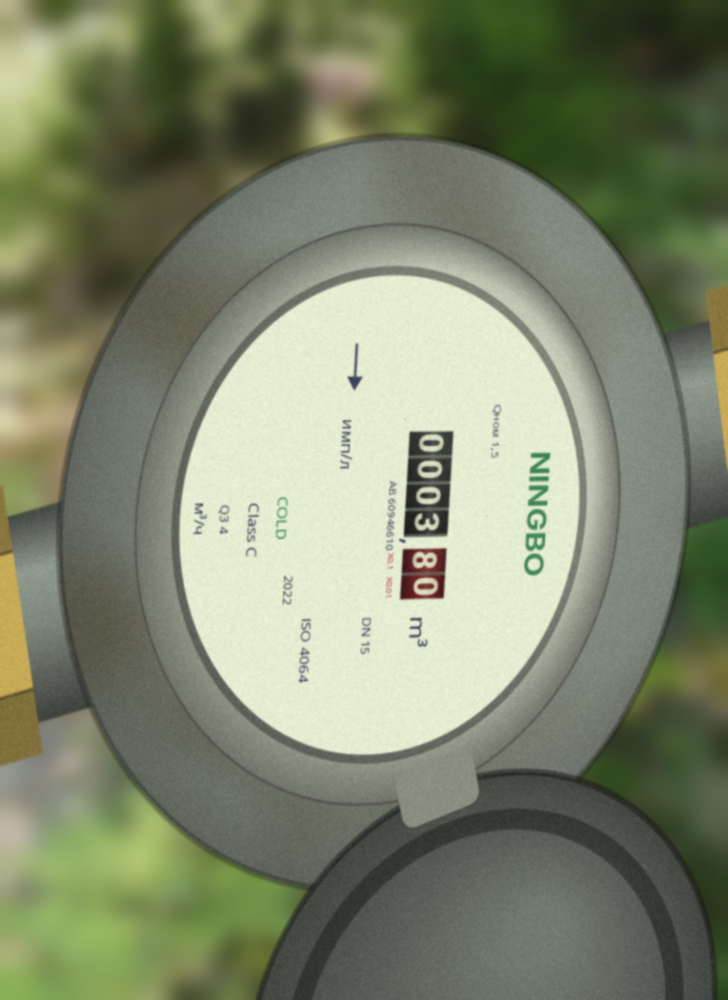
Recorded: 3.80
